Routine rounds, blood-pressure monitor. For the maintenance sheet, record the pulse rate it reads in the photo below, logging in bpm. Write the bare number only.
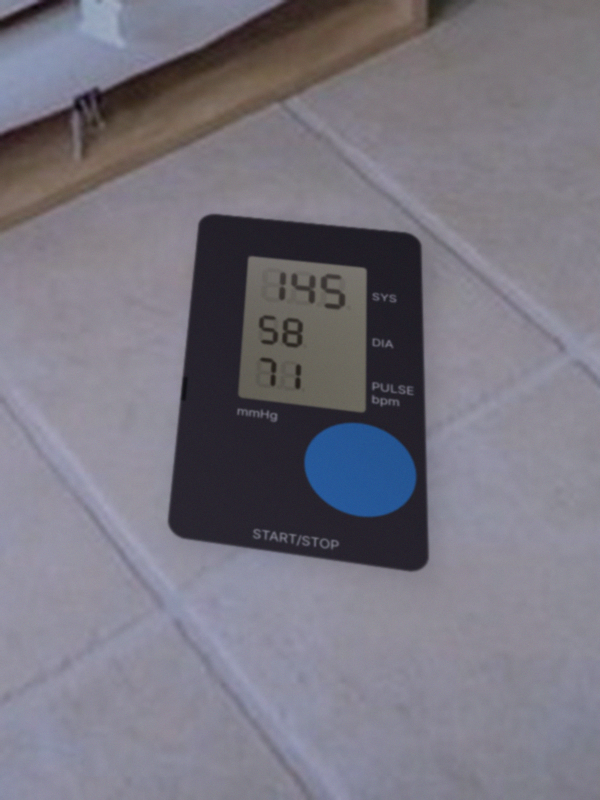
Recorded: 71
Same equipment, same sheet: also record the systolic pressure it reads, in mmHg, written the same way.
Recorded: 145
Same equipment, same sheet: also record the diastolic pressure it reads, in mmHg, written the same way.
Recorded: 58
